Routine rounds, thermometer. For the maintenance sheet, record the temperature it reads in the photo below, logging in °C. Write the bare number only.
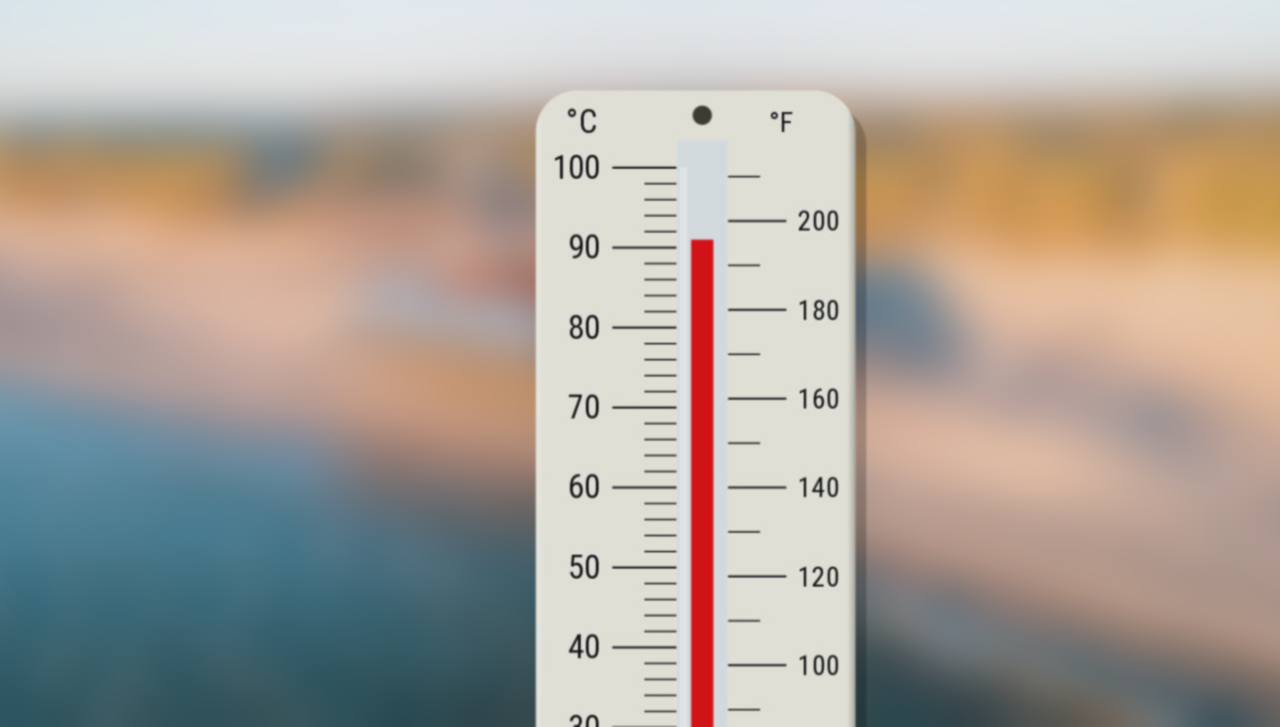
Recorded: 91
